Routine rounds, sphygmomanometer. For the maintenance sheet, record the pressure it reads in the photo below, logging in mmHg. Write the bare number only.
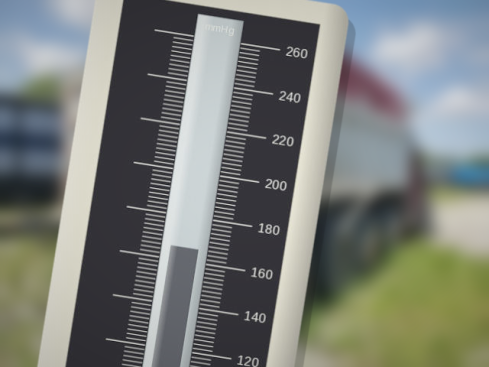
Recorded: 166
